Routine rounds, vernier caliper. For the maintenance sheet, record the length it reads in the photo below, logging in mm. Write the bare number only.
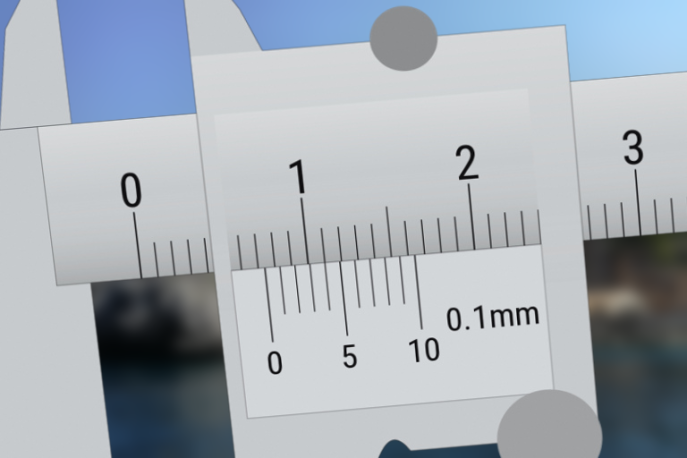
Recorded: 7.4
